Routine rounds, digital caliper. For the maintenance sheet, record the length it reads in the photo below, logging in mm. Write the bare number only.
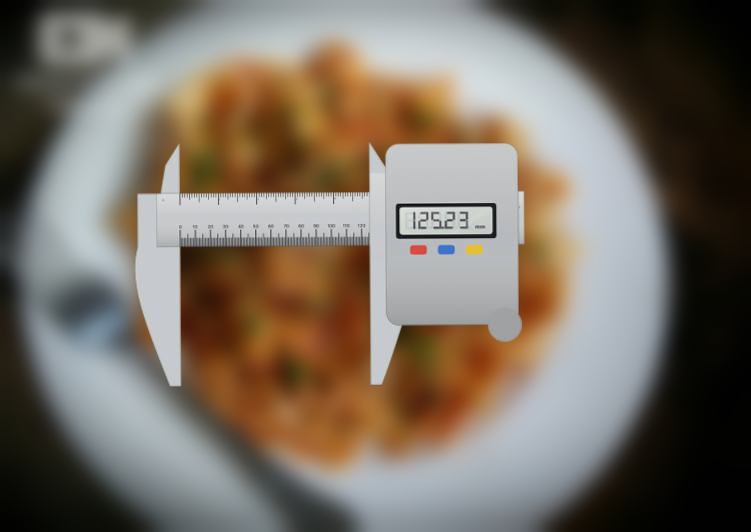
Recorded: 125.23
